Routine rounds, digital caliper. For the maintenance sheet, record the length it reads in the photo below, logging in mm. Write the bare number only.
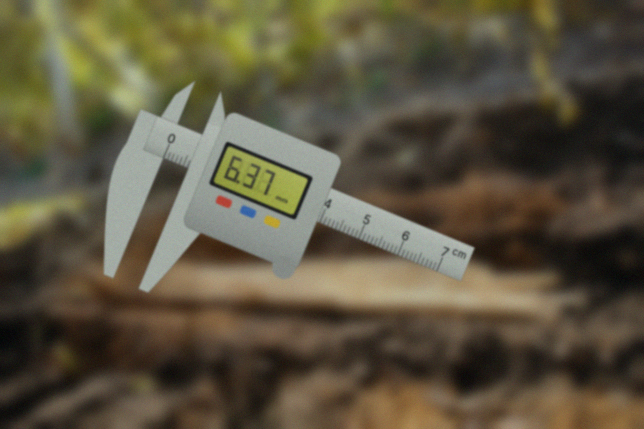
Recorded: 6.37
